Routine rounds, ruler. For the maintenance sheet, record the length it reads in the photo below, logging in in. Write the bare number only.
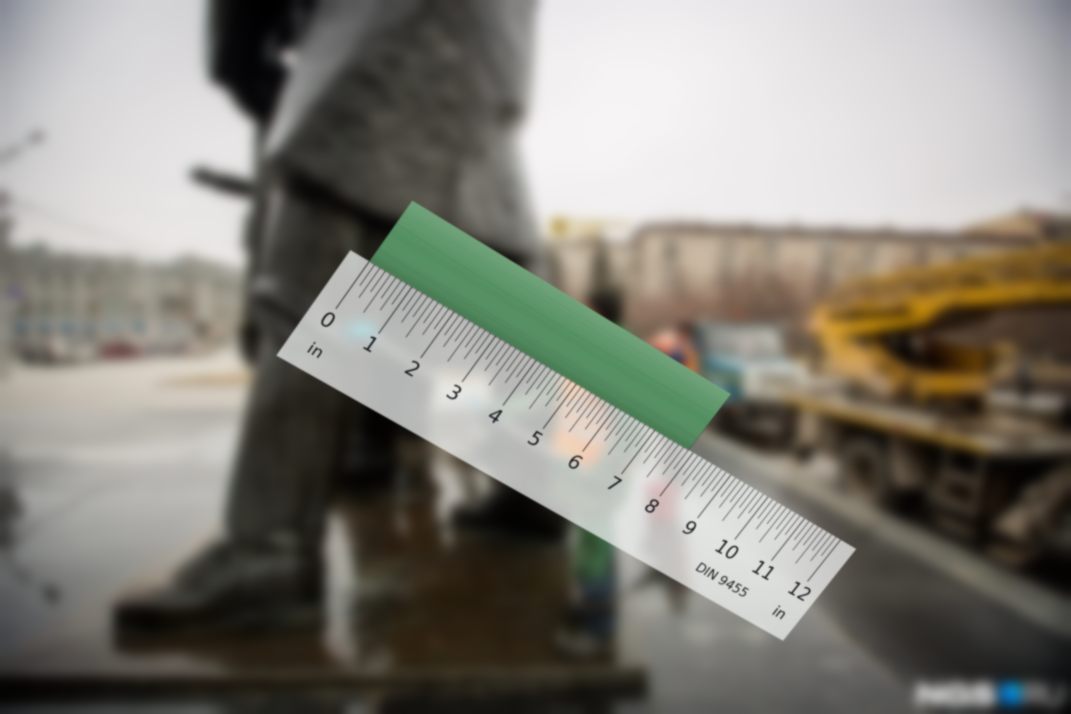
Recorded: 7.875
